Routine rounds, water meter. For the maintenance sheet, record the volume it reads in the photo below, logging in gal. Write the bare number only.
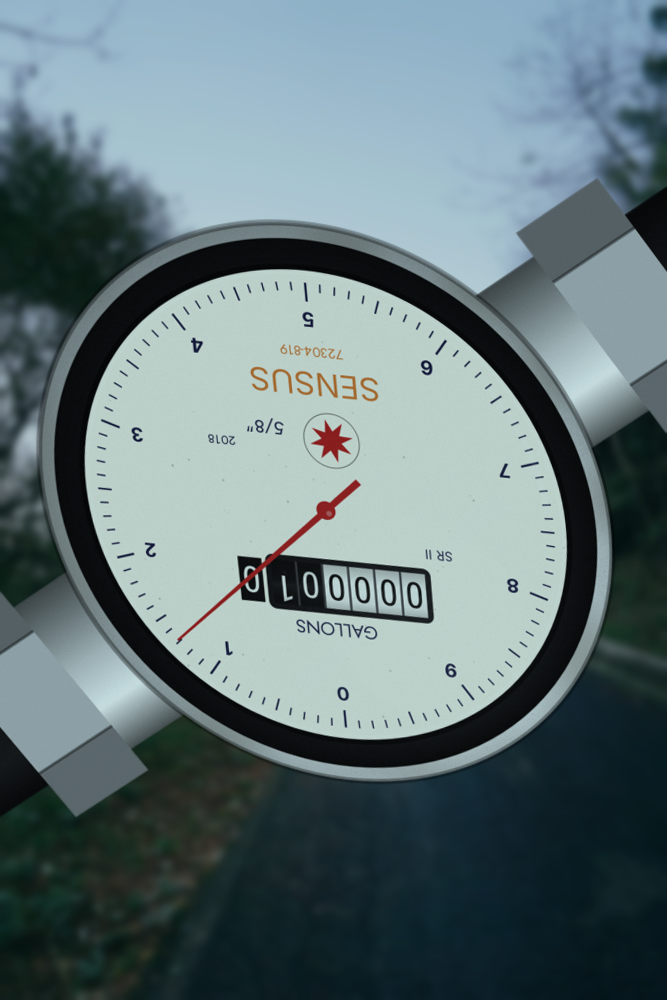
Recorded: 11.3
